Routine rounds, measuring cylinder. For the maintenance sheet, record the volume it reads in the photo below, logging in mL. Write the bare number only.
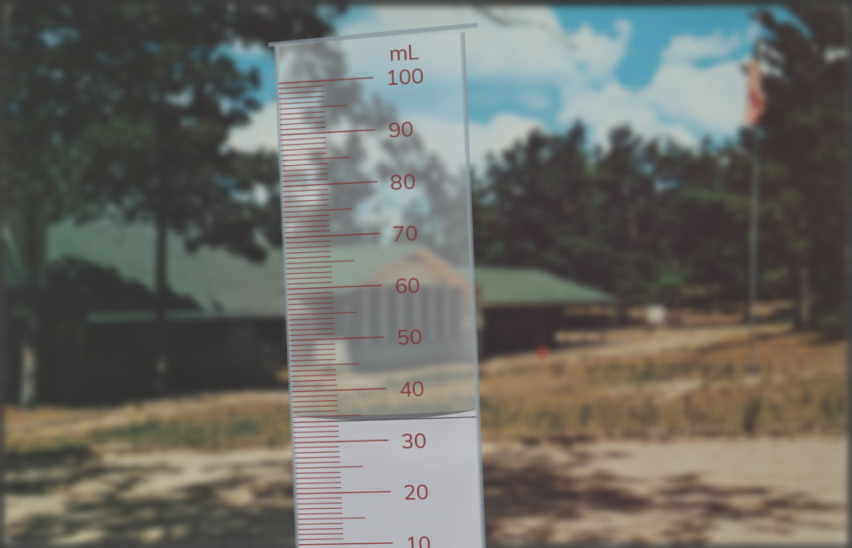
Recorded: 34
